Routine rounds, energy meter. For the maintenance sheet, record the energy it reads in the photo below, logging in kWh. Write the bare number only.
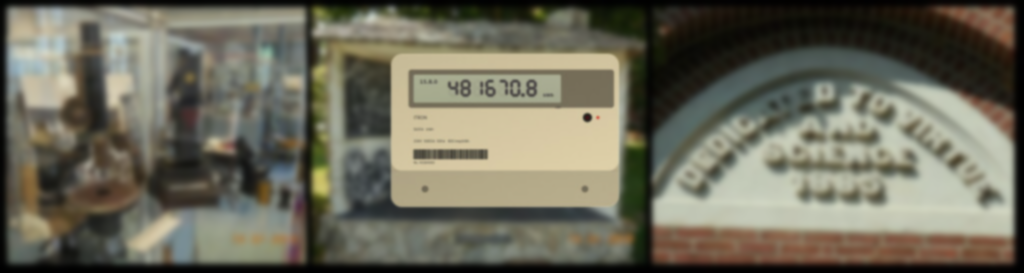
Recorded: 481670.8
